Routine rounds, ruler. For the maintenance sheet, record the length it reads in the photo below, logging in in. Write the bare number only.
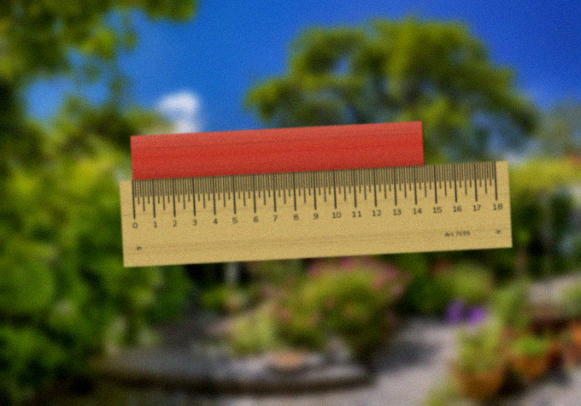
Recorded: 14.5
